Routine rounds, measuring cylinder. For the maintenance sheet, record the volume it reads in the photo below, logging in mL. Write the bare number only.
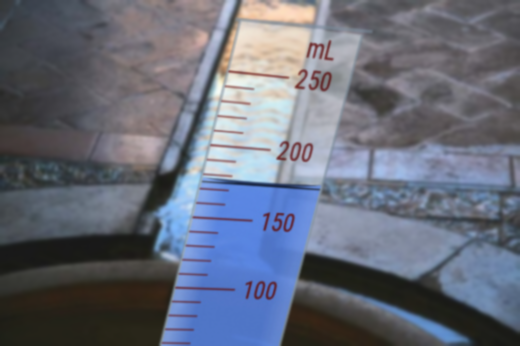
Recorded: 175
